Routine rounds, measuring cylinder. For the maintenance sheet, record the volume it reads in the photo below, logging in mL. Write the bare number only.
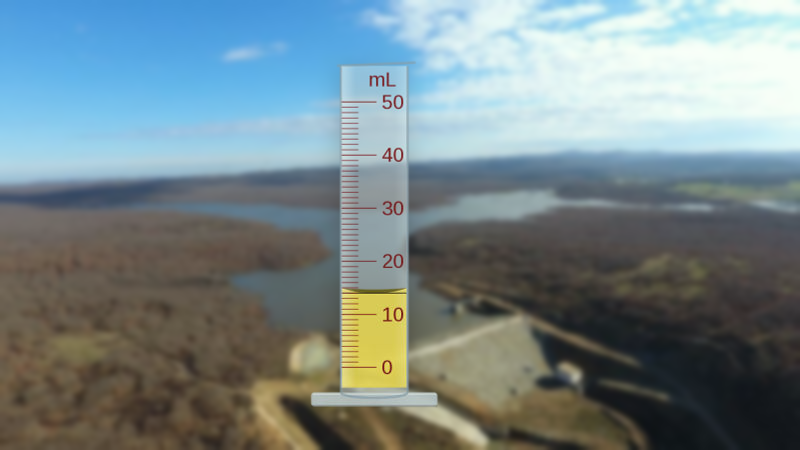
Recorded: 14
